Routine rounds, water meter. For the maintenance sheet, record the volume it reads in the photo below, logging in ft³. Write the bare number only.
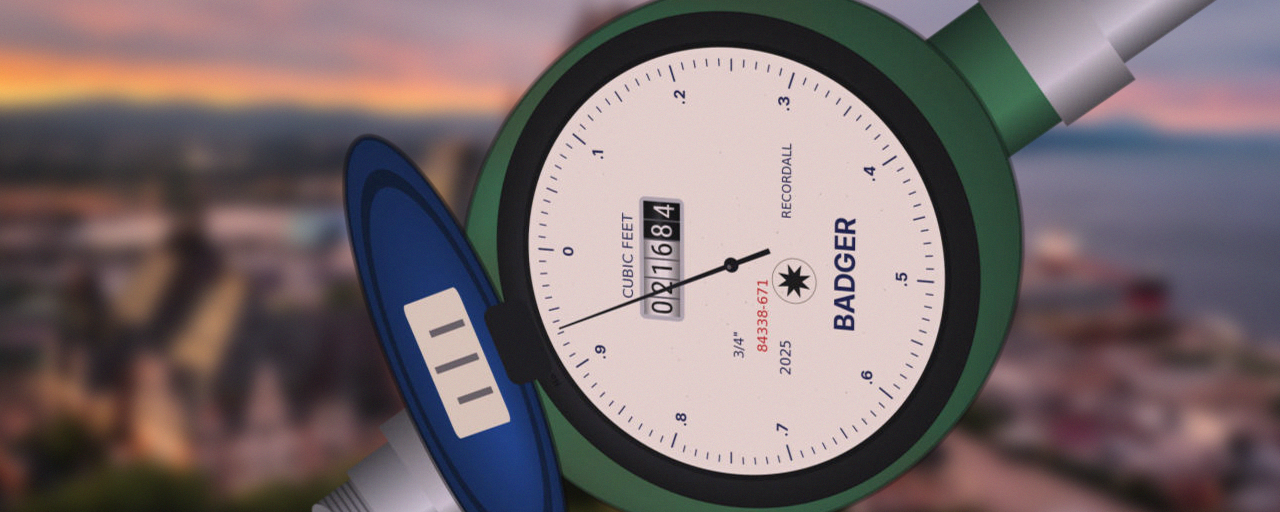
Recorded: 21683.93
